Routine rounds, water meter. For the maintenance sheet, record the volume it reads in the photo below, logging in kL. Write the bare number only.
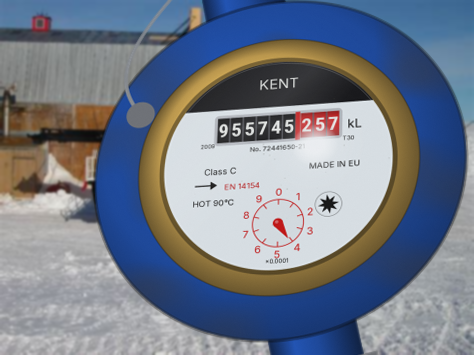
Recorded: 955745.2574
